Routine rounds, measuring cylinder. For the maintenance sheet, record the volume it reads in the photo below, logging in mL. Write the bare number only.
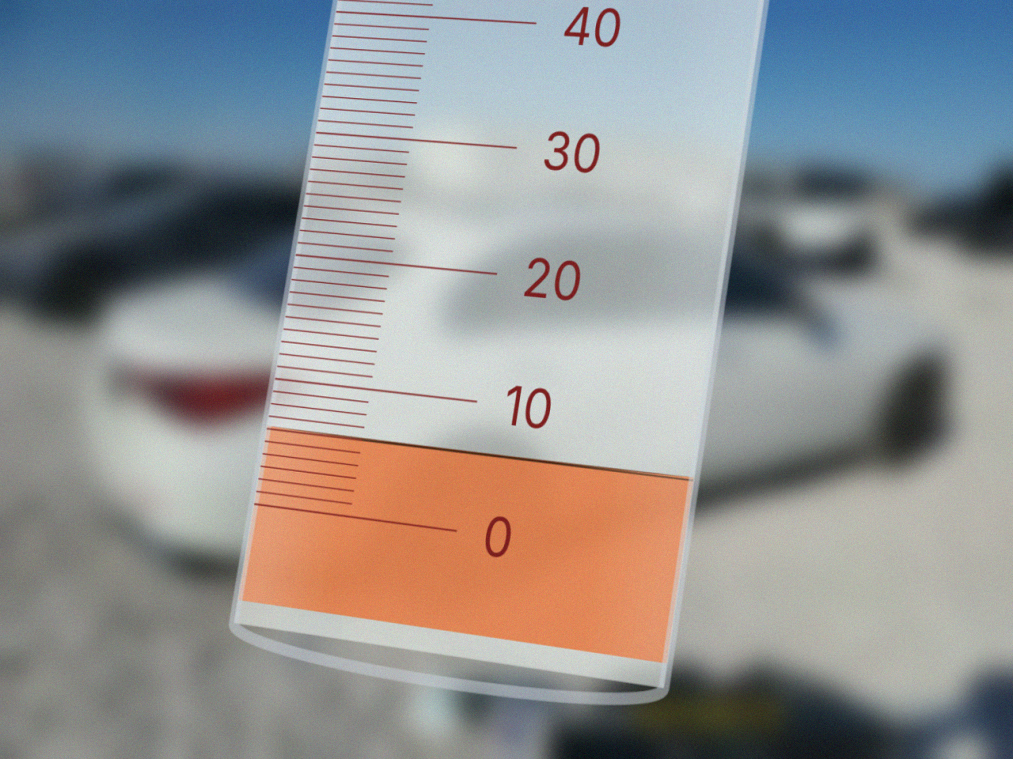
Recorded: 6
